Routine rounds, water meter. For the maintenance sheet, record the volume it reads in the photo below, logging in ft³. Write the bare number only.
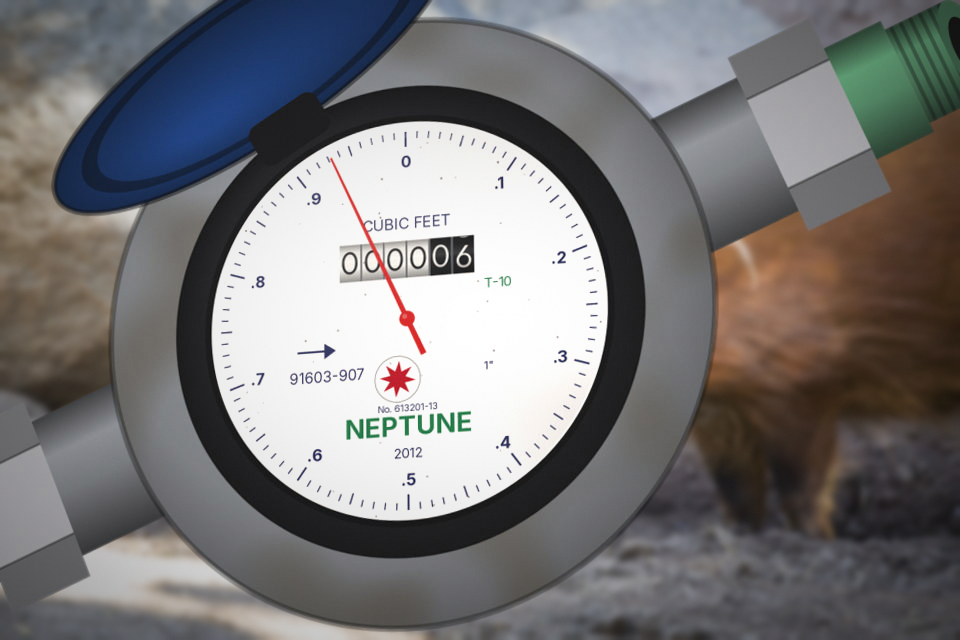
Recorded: 5.93
